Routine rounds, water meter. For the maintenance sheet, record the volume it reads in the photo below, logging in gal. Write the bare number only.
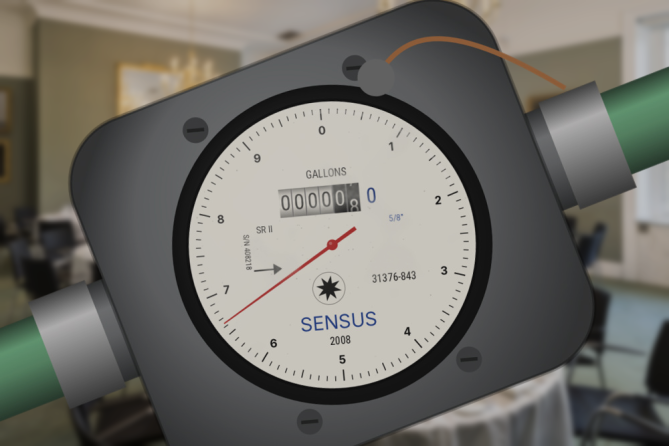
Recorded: 76.6
